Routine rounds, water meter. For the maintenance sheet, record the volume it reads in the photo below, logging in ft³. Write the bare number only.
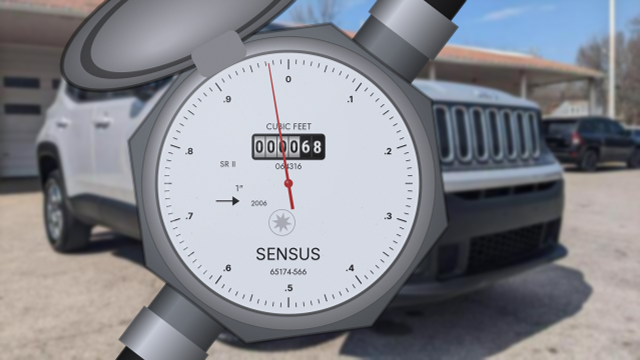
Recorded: 67.97
